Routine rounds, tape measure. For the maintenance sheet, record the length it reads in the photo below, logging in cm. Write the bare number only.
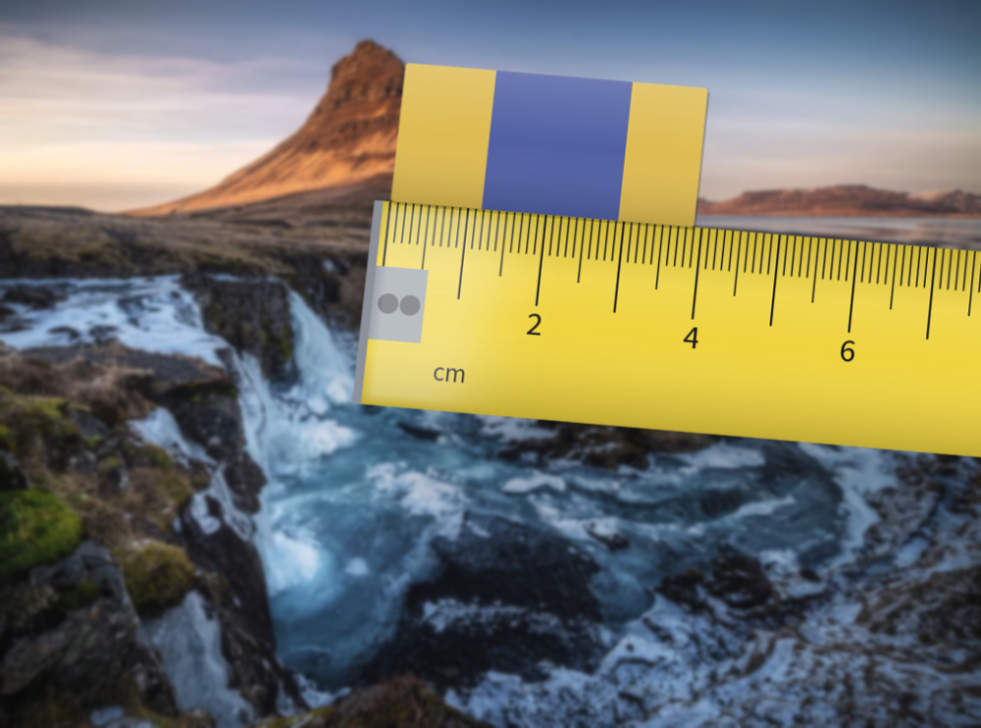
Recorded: 3.9
